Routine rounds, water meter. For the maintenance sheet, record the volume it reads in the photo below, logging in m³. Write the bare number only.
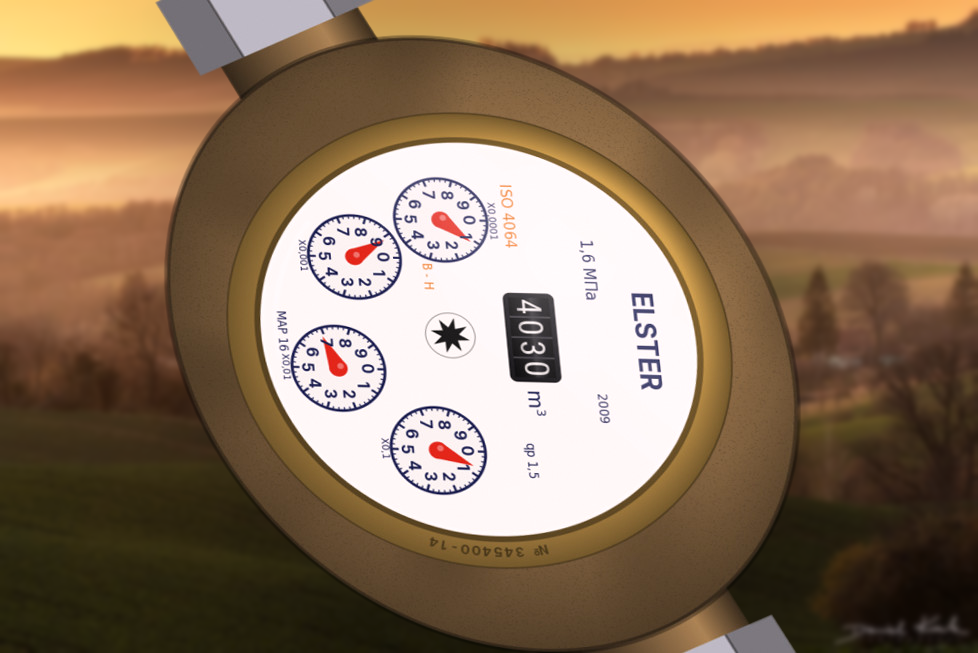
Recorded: 4030.0691
